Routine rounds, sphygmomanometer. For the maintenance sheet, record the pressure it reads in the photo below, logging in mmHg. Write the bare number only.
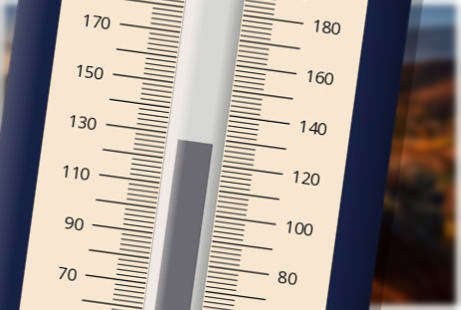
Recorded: 128
